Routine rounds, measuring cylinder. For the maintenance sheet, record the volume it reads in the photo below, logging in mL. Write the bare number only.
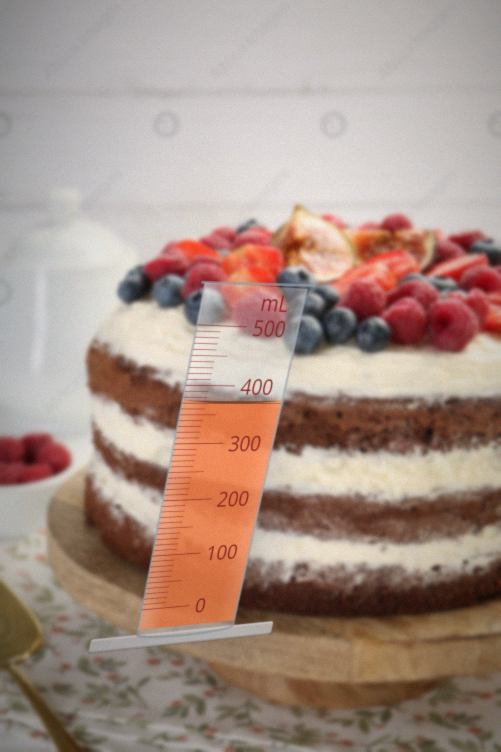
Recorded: 370
